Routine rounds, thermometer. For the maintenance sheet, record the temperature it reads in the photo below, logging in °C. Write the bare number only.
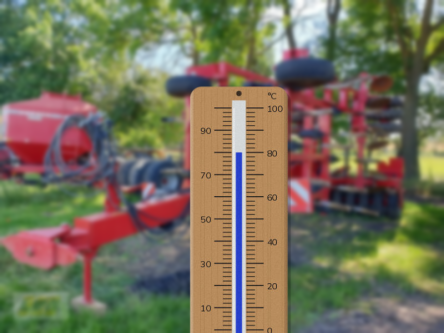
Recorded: 80
